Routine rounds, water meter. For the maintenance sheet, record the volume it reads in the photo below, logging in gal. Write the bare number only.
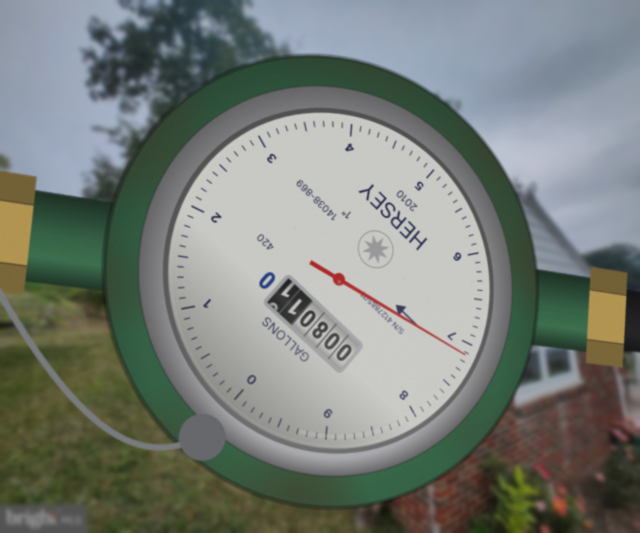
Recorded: 80107.1
